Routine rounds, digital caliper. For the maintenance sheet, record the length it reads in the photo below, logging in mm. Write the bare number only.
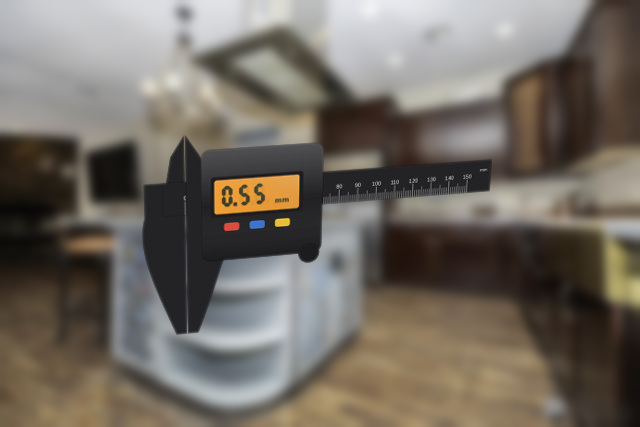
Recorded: 0.55
